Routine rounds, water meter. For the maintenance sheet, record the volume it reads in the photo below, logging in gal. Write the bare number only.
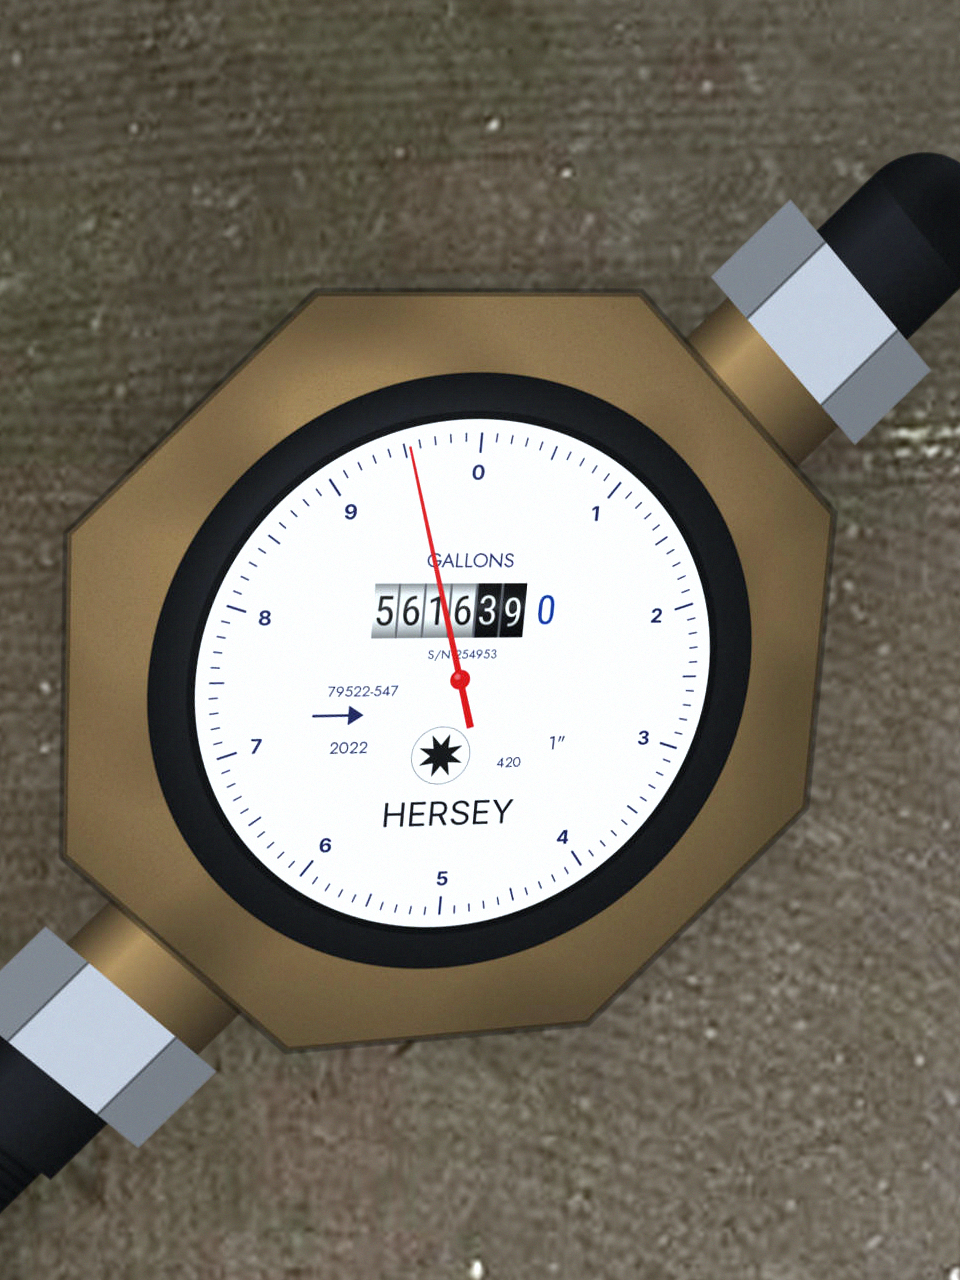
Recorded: 5616389.5
